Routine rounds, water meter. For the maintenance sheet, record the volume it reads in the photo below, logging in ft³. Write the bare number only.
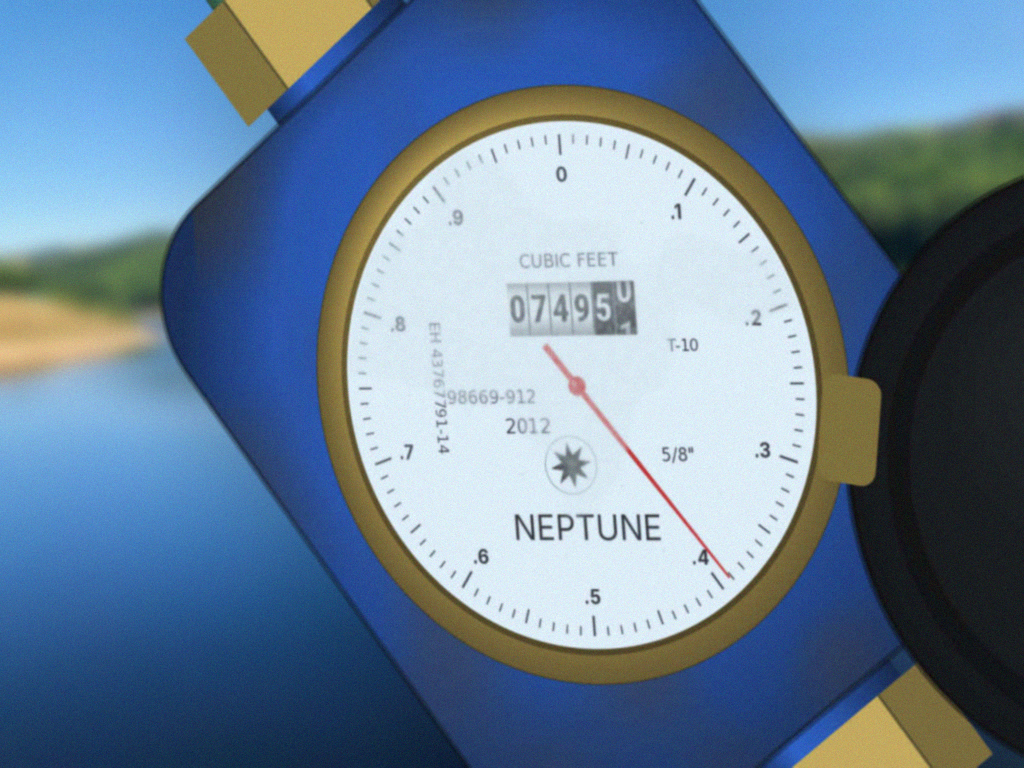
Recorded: 74950.39
